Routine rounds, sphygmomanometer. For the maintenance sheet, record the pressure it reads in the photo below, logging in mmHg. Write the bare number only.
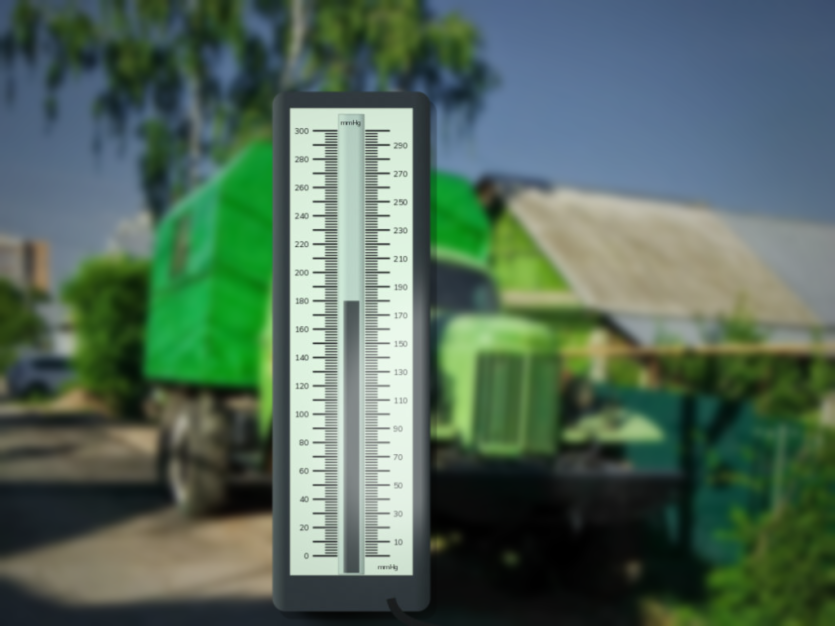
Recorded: 180
